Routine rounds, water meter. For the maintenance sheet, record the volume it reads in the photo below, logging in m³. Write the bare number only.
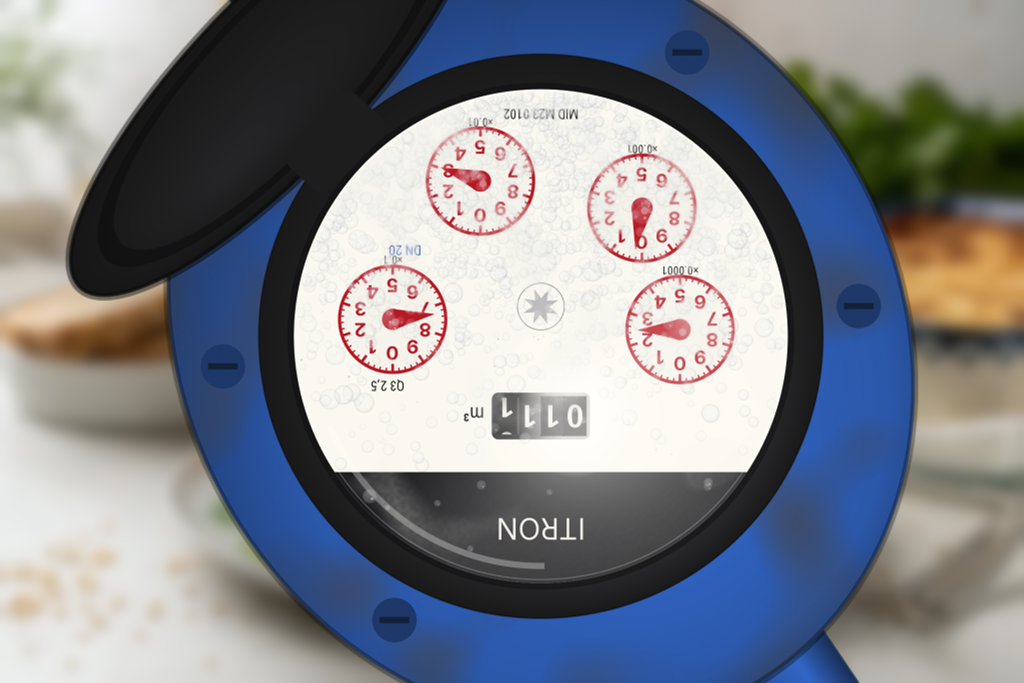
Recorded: 110.7302
